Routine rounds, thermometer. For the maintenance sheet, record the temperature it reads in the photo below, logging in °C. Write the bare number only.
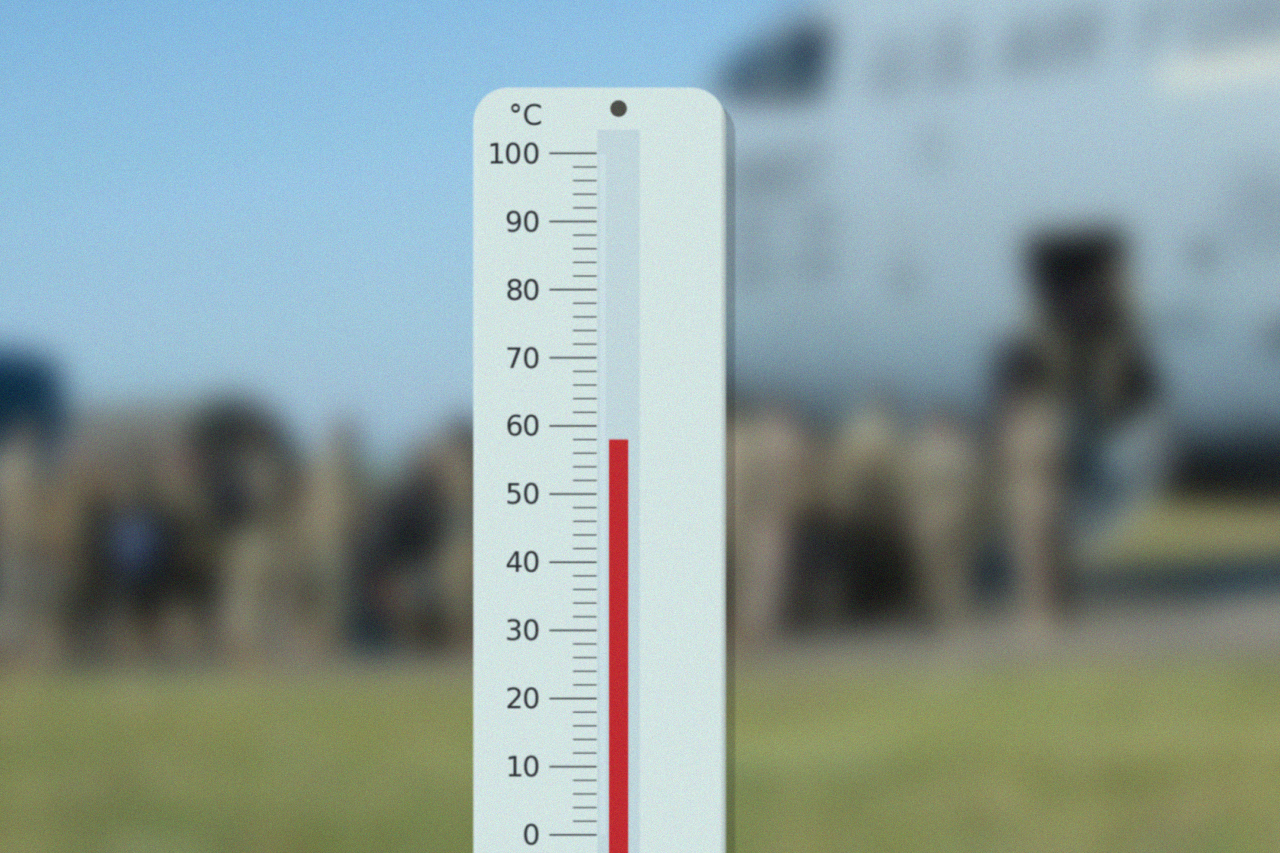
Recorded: 58
